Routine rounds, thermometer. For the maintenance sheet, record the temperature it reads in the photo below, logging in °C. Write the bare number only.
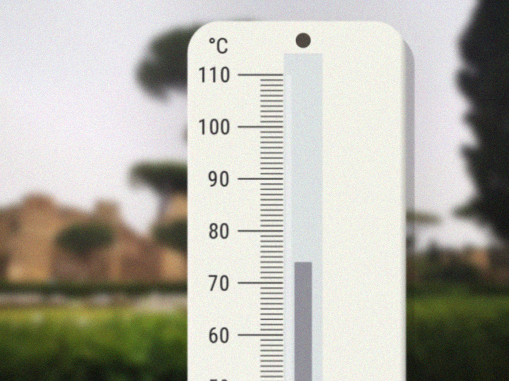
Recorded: 74
